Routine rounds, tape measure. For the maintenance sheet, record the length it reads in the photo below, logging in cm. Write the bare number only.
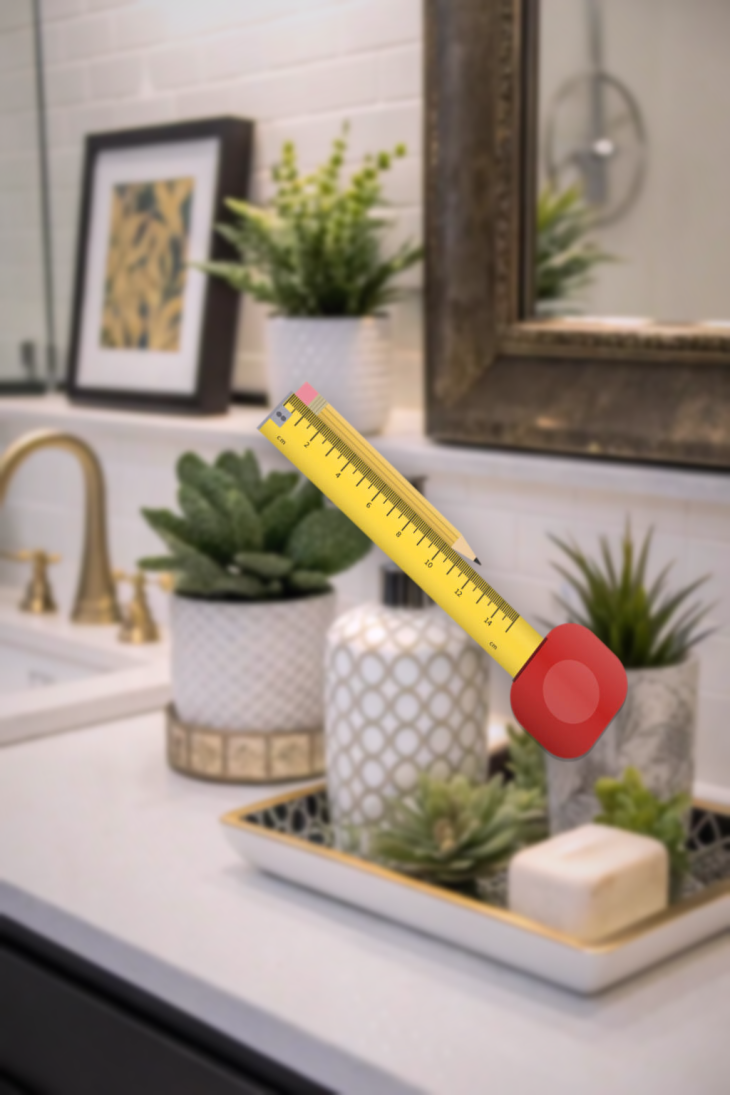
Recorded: 12
